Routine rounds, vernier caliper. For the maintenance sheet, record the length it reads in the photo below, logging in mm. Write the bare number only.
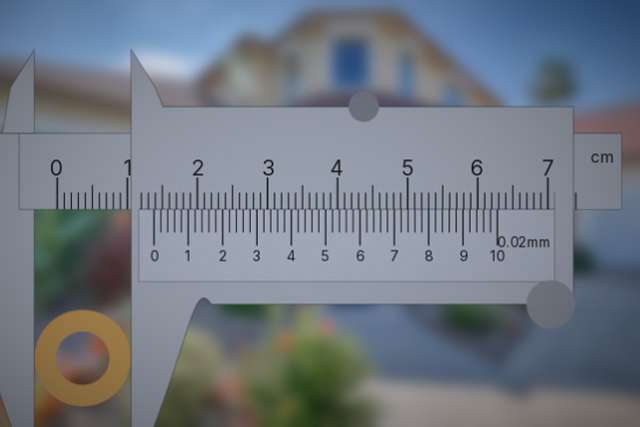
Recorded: 13.8
